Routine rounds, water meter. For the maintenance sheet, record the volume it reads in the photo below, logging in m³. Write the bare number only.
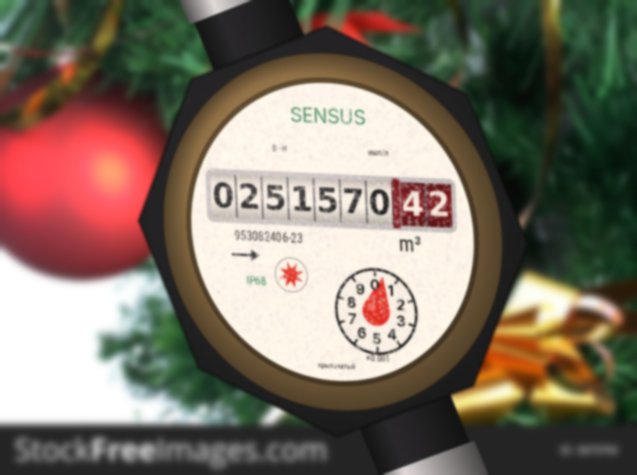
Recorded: 251570.420
